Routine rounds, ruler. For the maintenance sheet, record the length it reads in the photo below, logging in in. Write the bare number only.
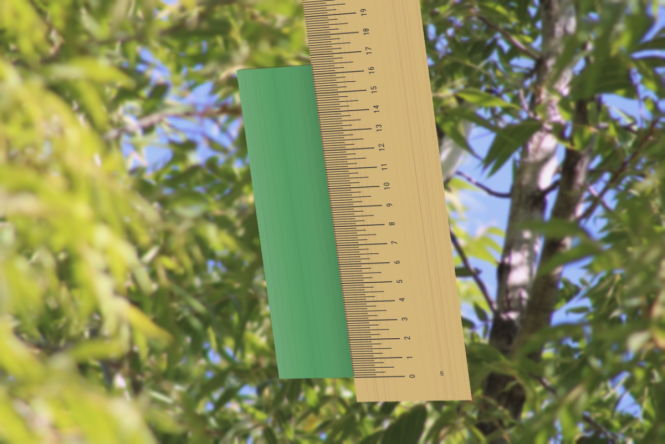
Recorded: 16.5
